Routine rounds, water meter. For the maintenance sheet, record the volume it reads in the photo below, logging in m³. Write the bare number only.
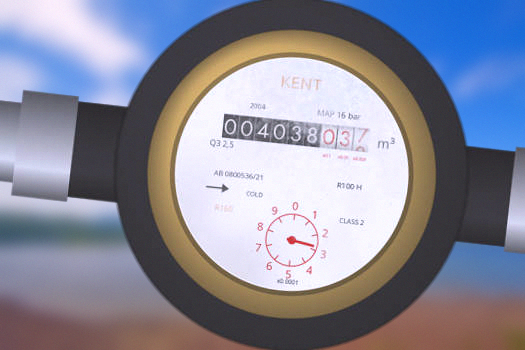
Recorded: 4038.0372
